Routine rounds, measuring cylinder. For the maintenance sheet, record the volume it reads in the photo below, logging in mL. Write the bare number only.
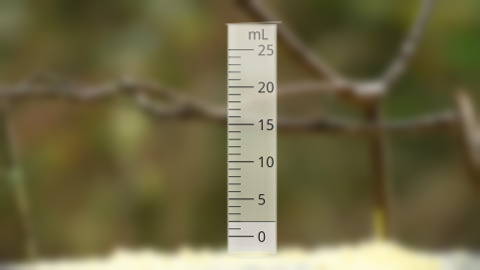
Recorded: 2
